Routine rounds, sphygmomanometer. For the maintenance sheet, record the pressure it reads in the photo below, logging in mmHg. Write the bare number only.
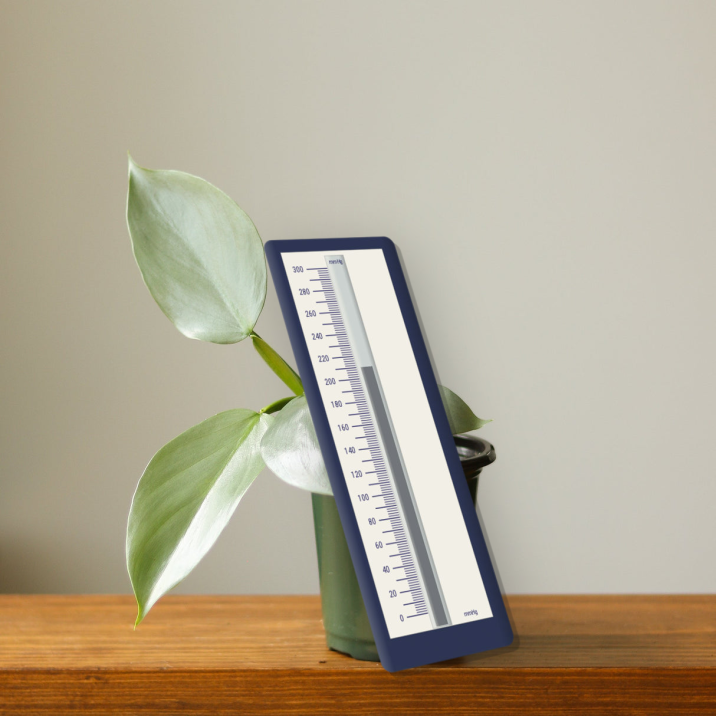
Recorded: 210
